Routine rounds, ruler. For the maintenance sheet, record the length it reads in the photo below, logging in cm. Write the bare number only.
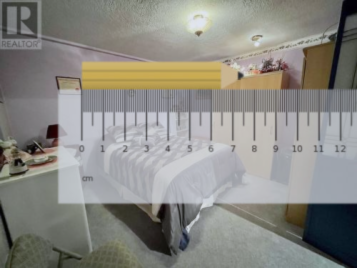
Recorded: 7.5
